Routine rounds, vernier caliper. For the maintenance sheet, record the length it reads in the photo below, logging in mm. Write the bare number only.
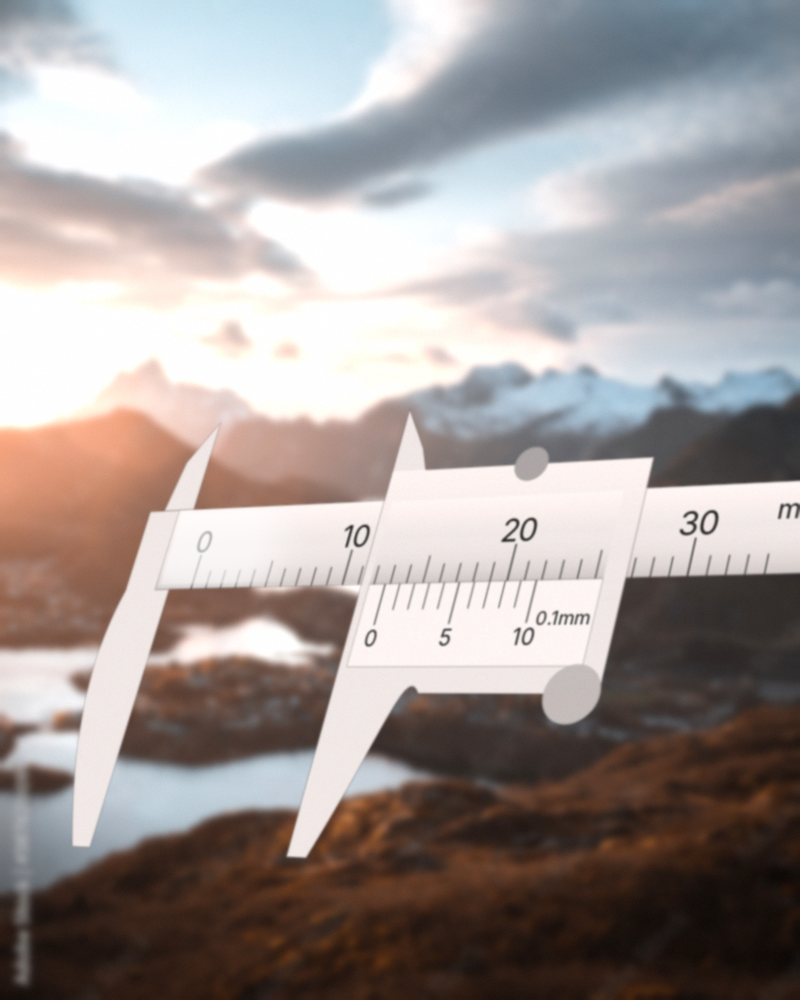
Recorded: 12.7
